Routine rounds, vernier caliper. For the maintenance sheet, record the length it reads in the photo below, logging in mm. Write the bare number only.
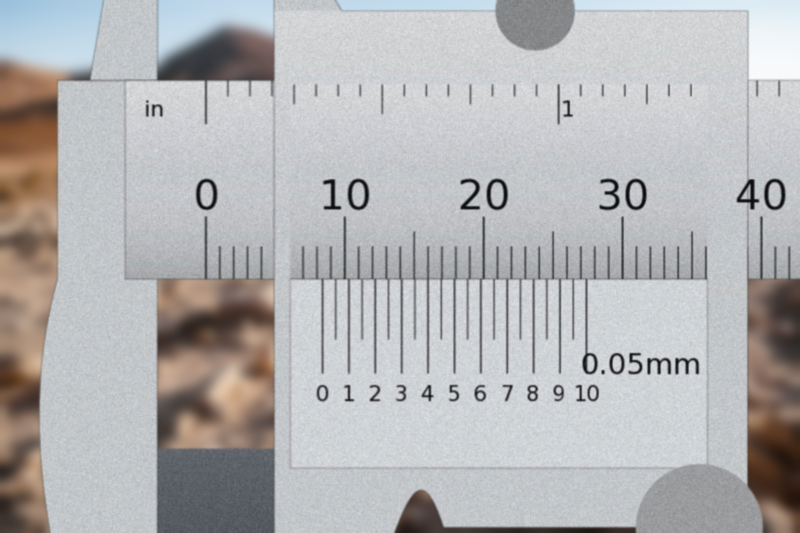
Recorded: 8.4
